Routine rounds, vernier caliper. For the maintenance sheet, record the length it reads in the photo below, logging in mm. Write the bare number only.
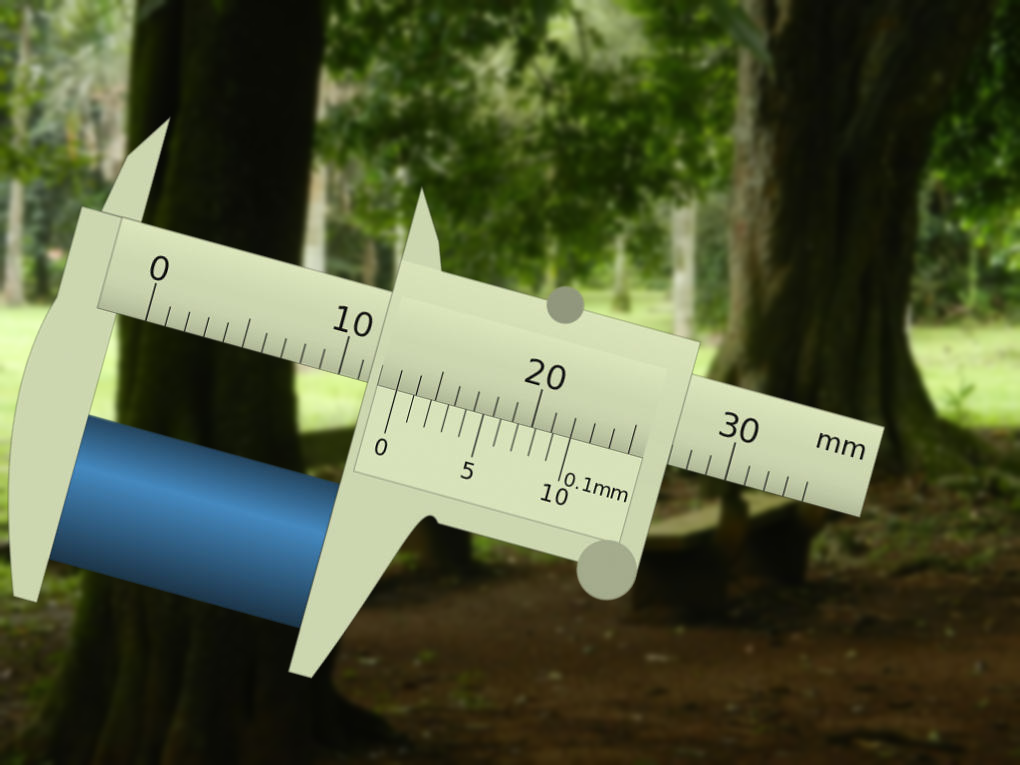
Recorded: 13.0
